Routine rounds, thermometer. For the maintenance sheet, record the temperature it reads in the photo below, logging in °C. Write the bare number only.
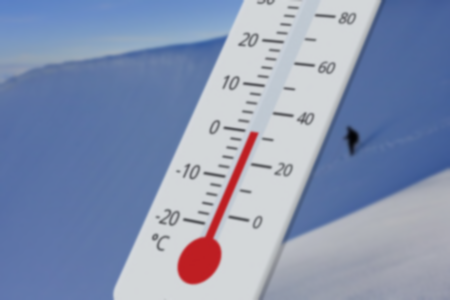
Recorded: 0
